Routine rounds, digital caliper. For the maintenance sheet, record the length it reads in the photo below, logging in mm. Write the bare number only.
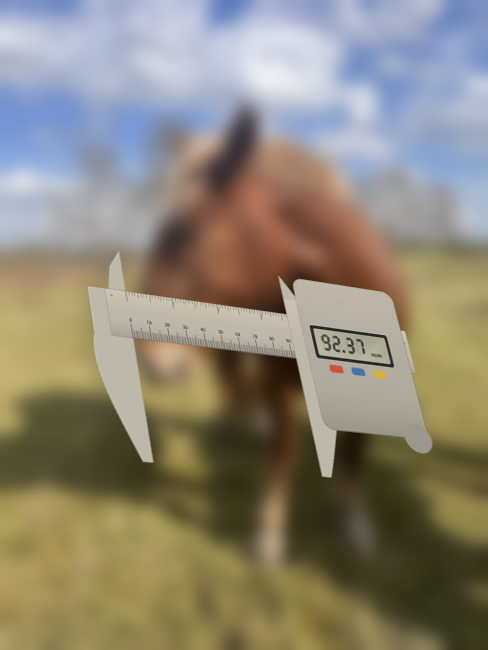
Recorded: 92.37
